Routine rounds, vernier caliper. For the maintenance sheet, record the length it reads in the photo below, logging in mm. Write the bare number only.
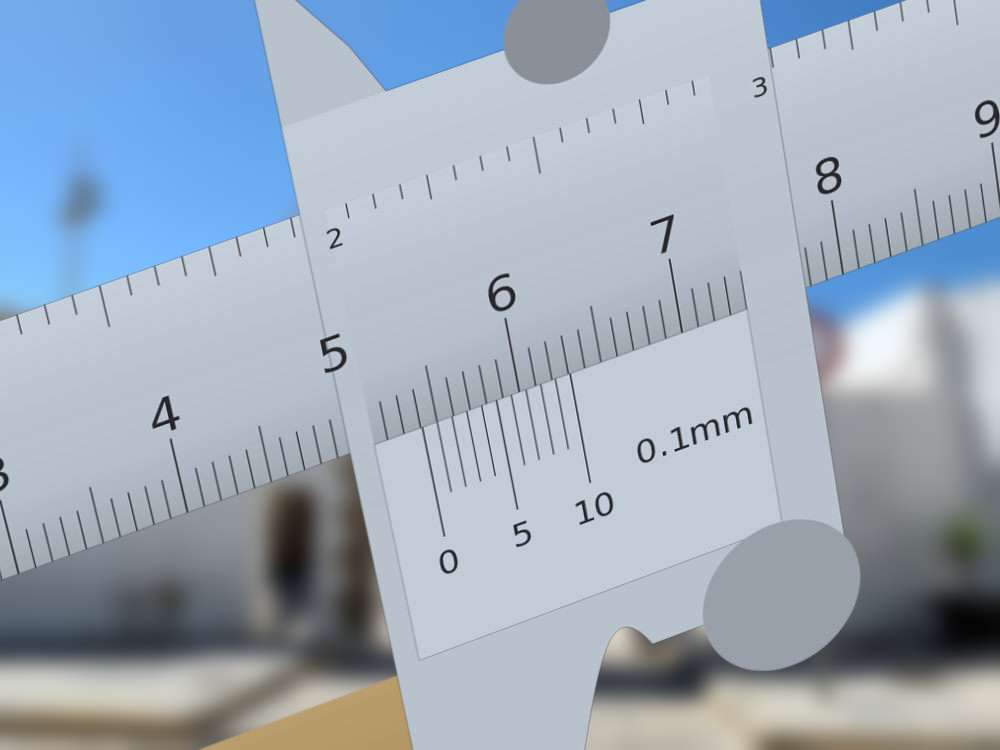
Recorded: 54.1
